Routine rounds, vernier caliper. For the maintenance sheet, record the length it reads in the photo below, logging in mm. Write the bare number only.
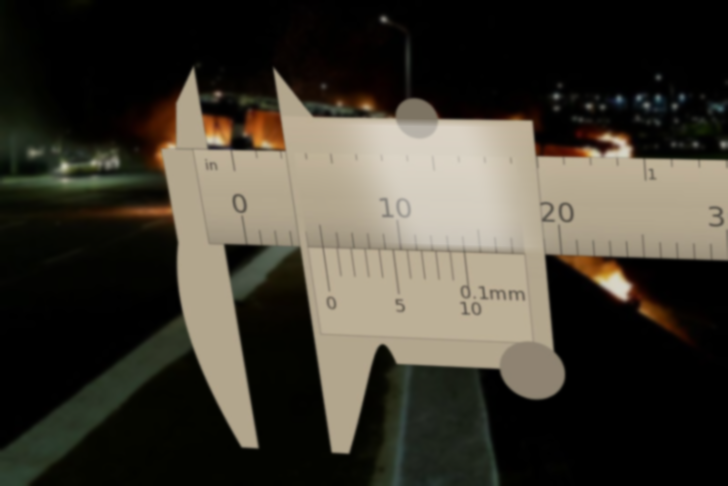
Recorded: 5.0
